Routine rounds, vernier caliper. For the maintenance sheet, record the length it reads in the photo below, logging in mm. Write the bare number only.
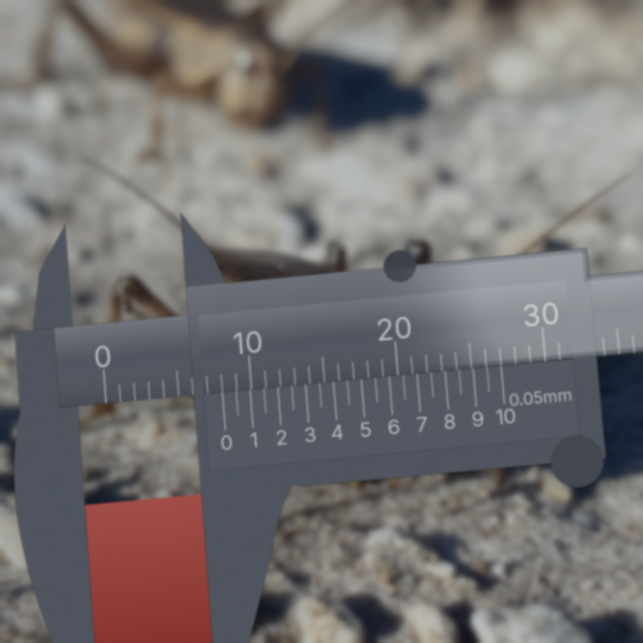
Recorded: 8.0
